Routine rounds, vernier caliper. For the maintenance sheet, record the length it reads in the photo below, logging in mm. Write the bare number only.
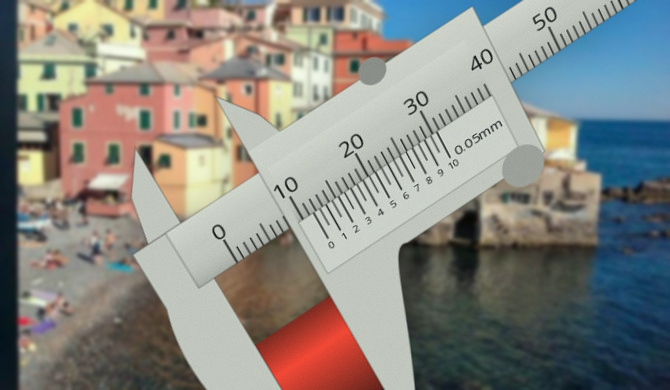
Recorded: 11.6
